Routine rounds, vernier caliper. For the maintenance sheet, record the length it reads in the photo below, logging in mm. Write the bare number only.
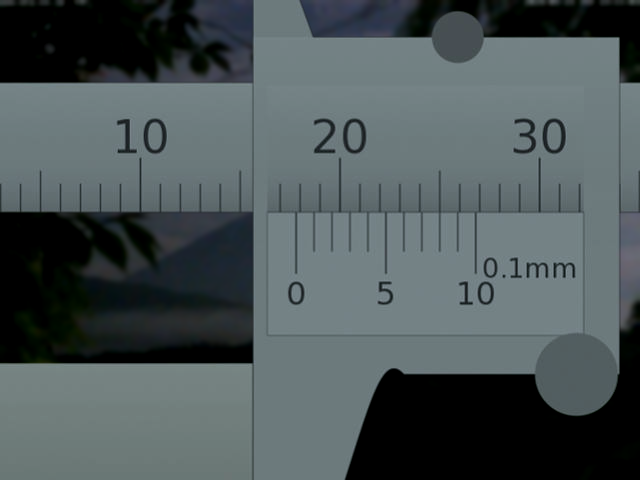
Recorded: 17.8
